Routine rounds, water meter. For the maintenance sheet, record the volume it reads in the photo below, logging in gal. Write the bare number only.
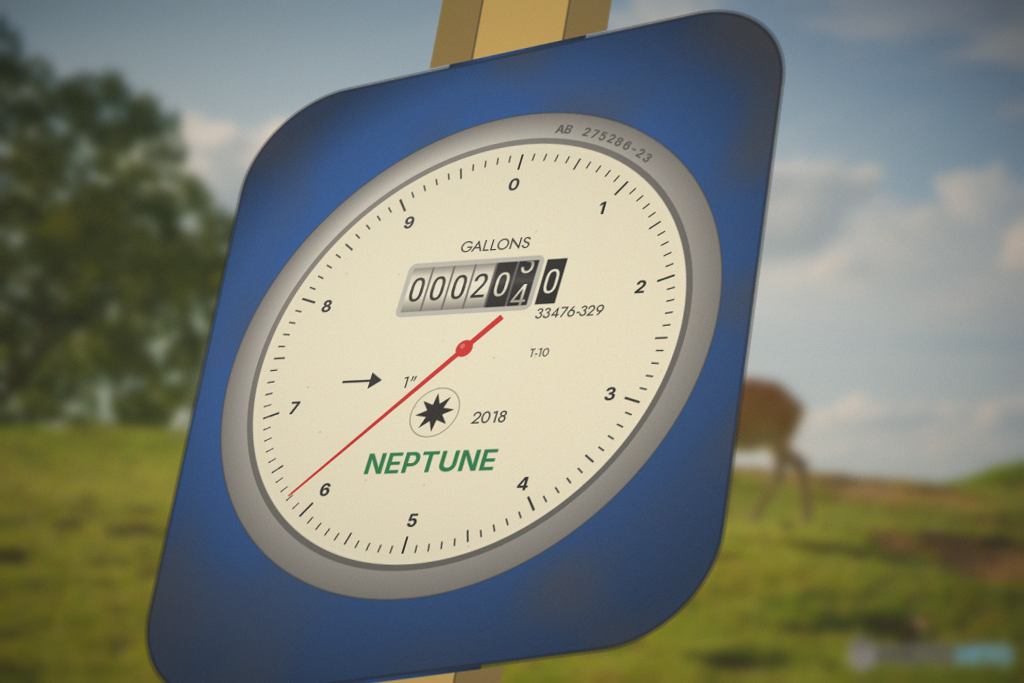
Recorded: 2036.2
